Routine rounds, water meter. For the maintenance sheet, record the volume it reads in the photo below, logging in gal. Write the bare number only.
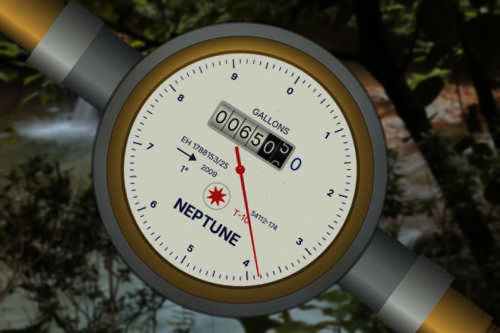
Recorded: 65053.8
